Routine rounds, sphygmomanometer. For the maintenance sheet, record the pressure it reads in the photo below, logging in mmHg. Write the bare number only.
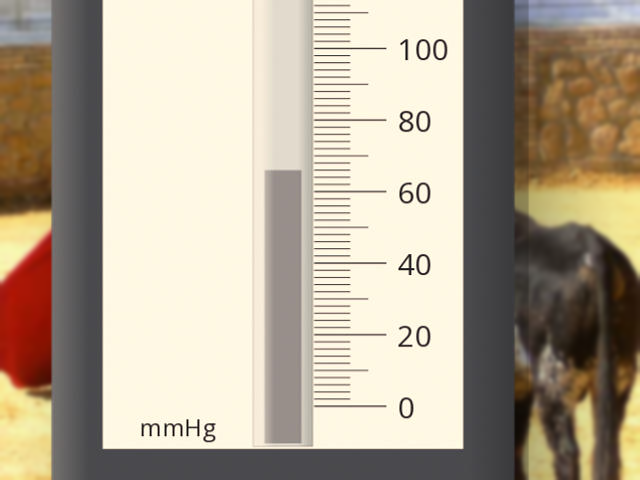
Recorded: 66
